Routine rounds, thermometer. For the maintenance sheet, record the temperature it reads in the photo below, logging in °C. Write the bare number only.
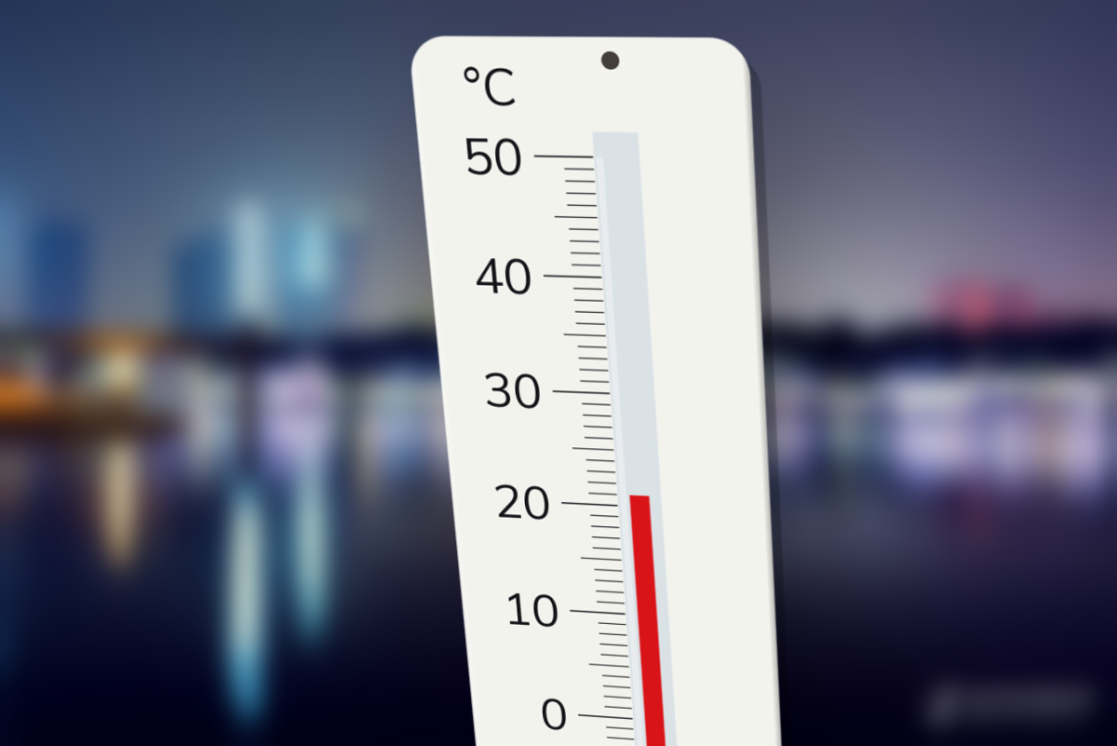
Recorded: 21
